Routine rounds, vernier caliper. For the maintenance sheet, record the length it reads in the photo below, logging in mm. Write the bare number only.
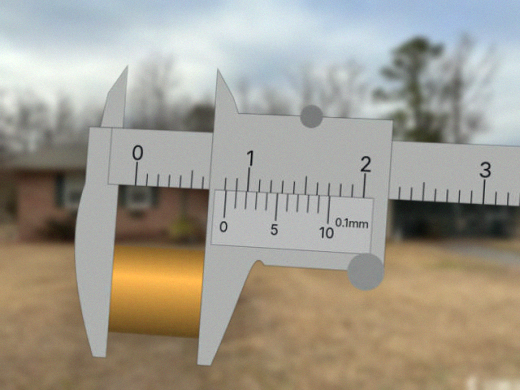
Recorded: 8.1
